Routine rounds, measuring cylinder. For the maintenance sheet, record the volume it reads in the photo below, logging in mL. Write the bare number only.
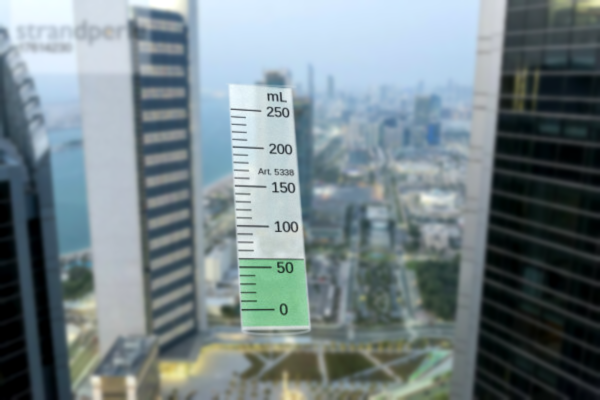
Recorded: 60
